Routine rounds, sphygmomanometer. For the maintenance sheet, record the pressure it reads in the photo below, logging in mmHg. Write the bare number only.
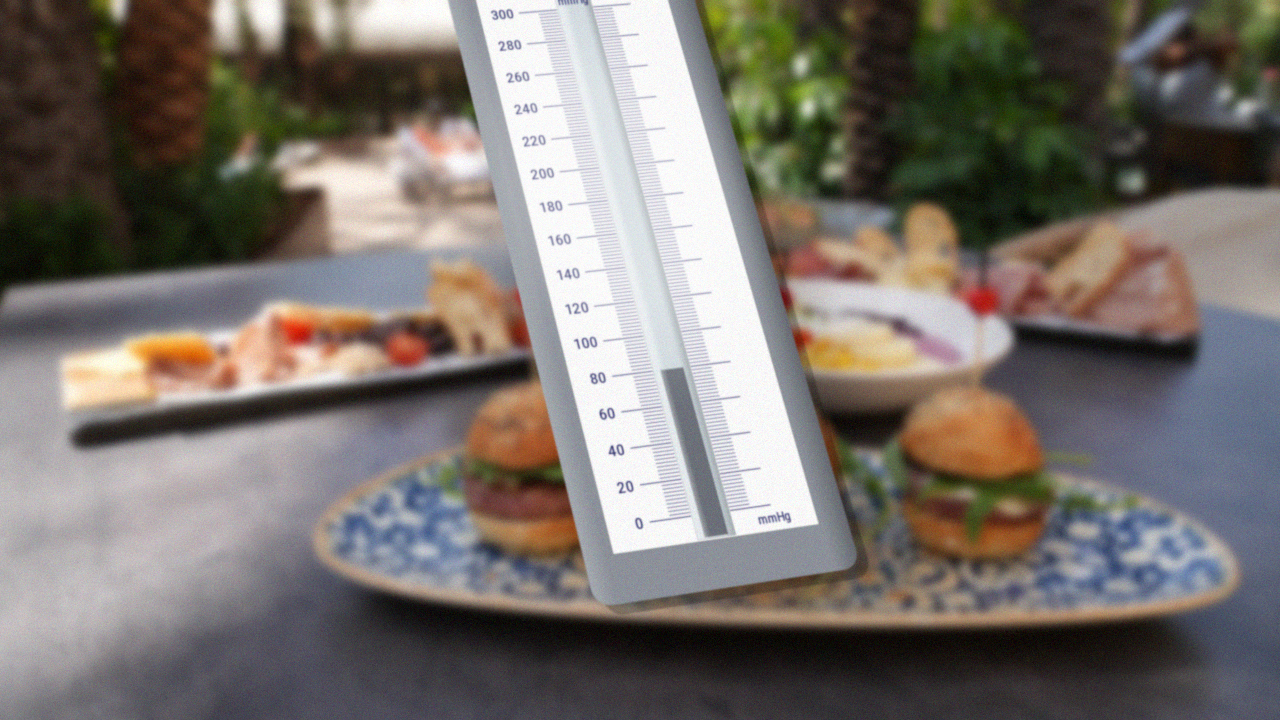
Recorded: 80
